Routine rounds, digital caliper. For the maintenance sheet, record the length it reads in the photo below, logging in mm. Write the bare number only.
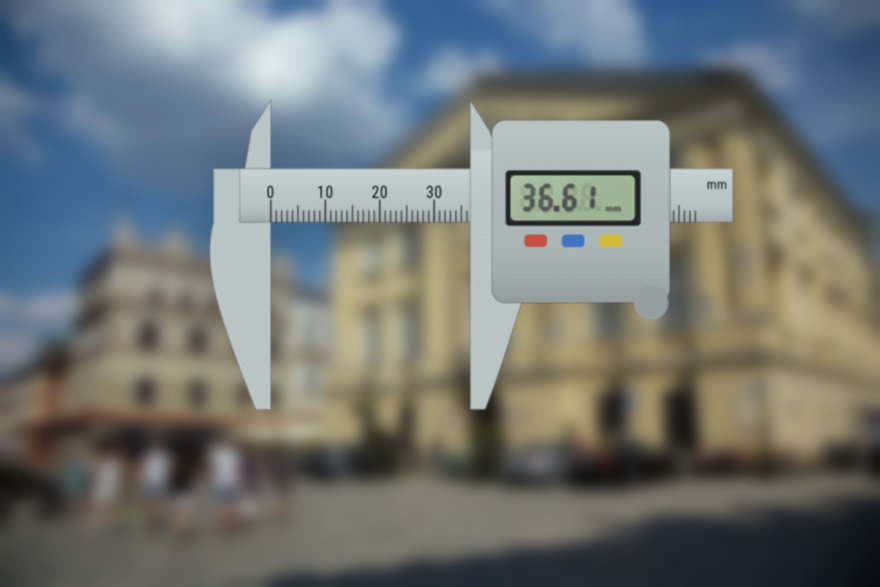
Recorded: 36.61
